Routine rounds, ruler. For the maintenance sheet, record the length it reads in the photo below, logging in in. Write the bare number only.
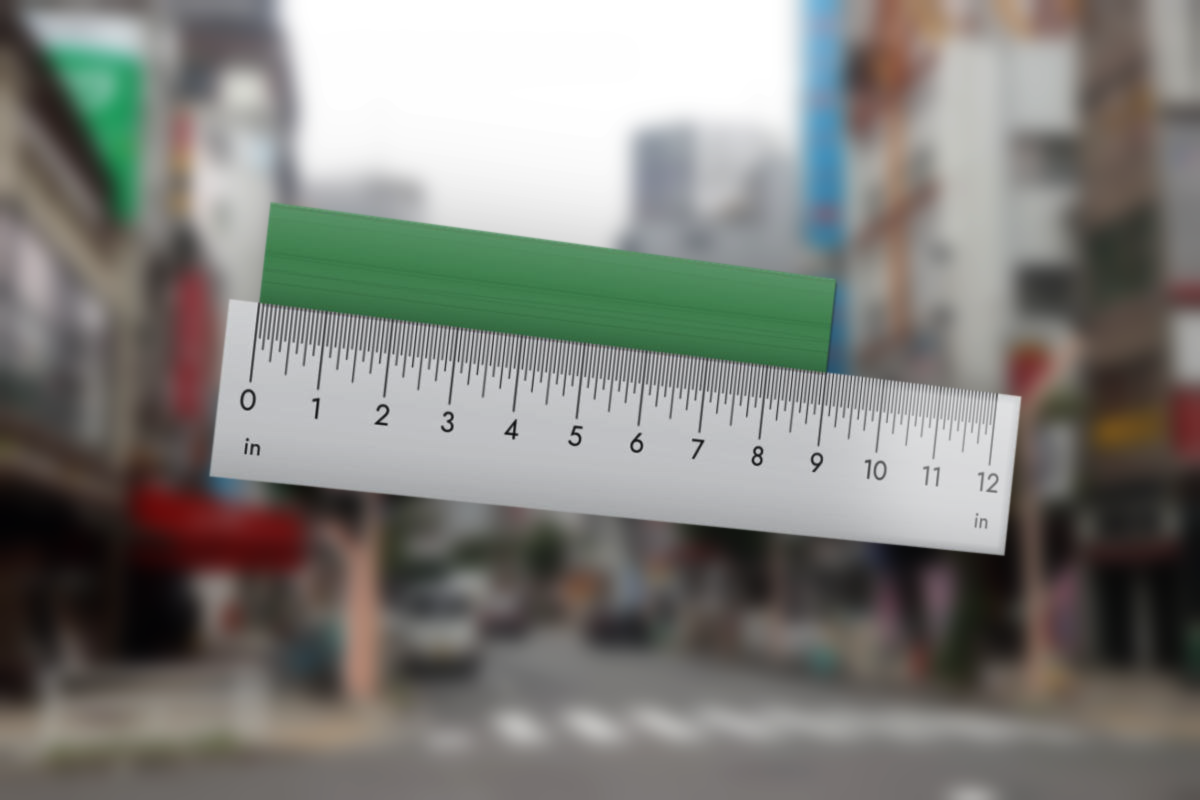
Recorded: 9
